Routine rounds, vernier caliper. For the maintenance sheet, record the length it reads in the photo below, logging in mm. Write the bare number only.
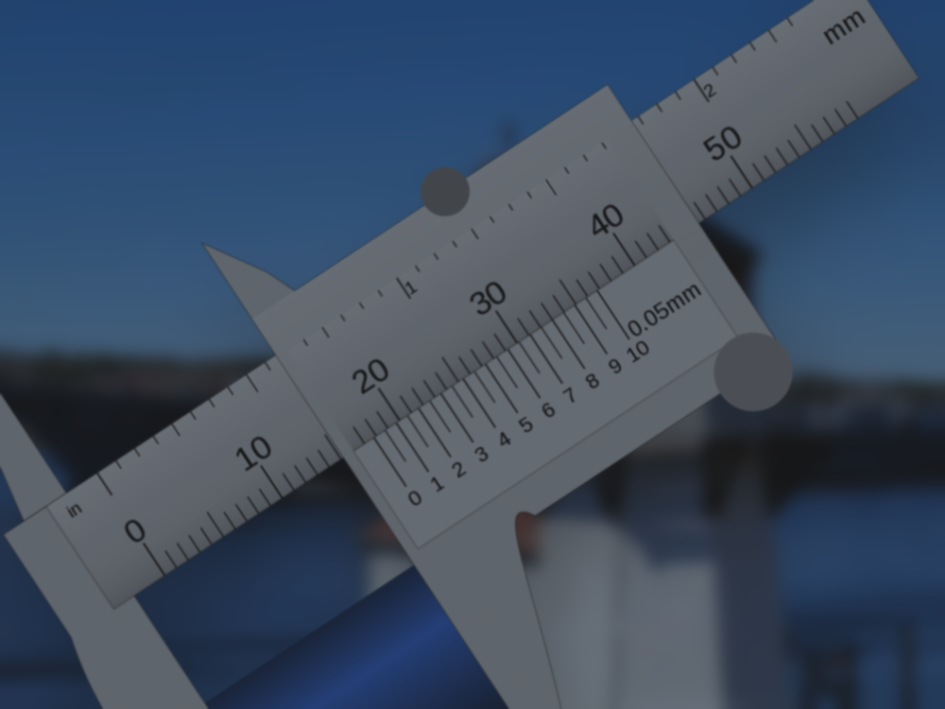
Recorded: 17.8
